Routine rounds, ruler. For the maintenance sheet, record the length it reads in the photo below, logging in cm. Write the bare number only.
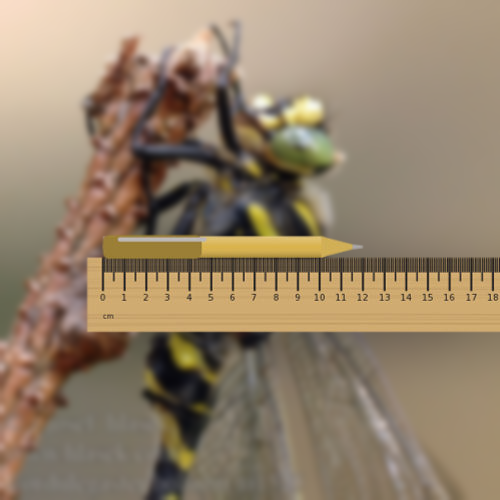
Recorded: 12
